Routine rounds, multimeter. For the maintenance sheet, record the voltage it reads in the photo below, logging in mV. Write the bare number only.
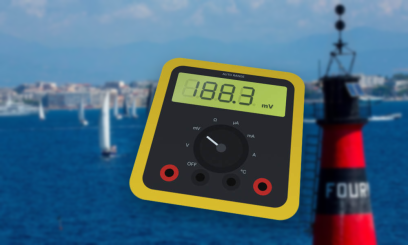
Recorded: 188.3
